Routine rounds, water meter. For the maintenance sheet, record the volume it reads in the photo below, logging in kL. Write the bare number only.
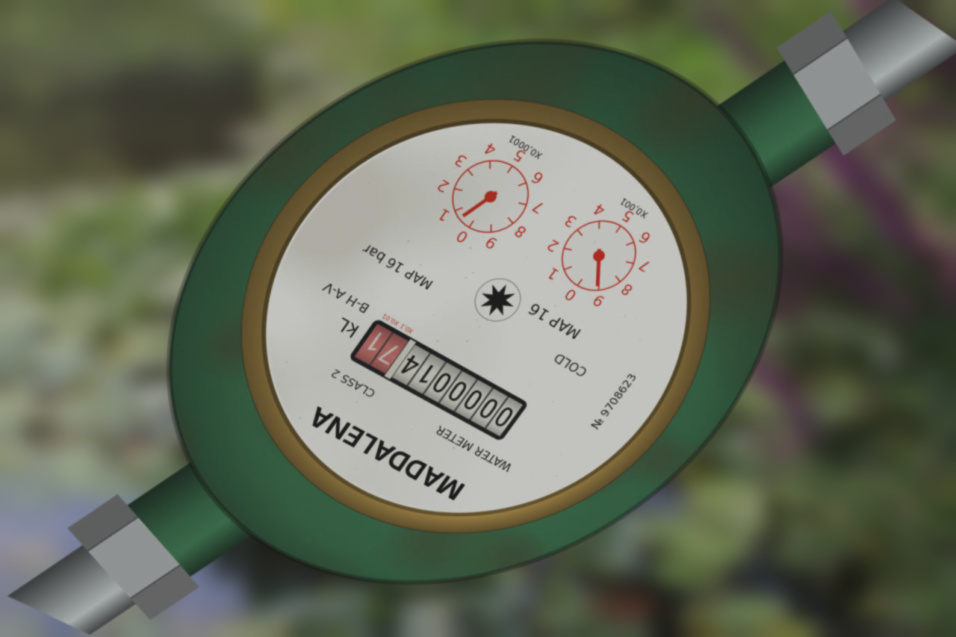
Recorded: 14.7090
